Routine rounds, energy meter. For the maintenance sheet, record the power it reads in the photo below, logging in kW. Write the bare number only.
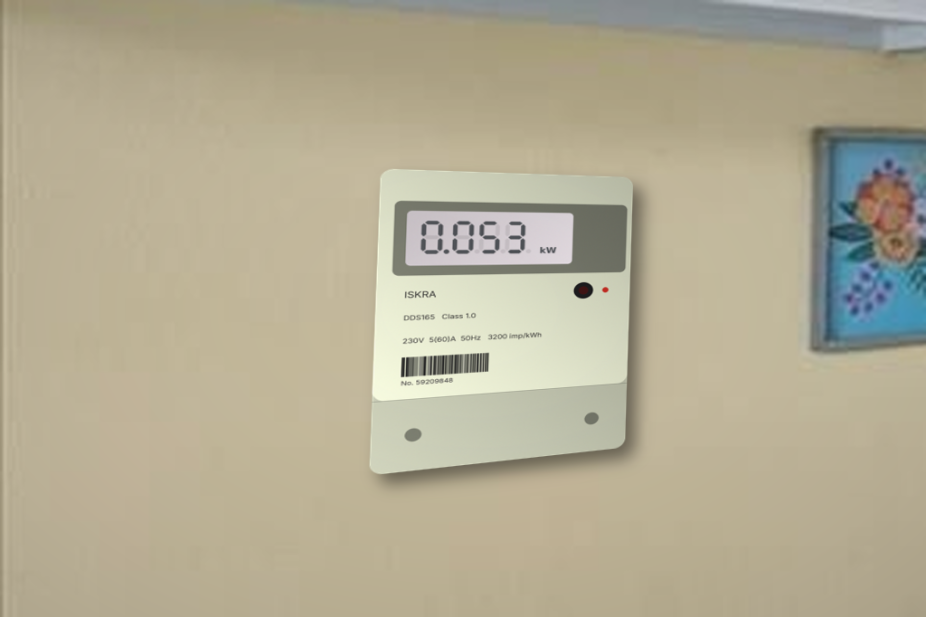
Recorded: 0.053
